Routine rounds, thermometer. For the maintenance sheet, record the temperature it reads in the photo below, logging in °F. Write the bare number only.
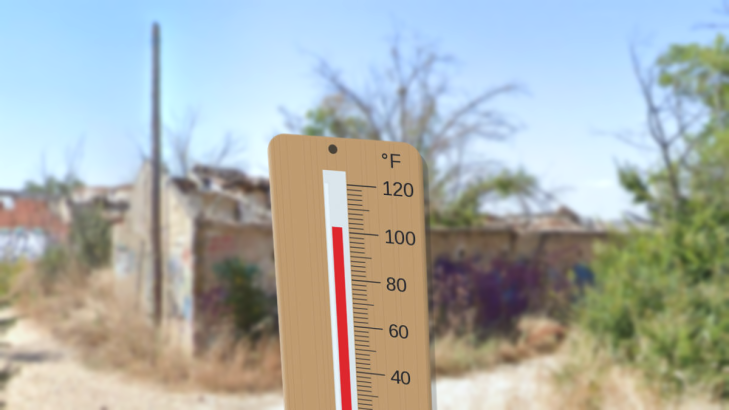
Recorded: 102
